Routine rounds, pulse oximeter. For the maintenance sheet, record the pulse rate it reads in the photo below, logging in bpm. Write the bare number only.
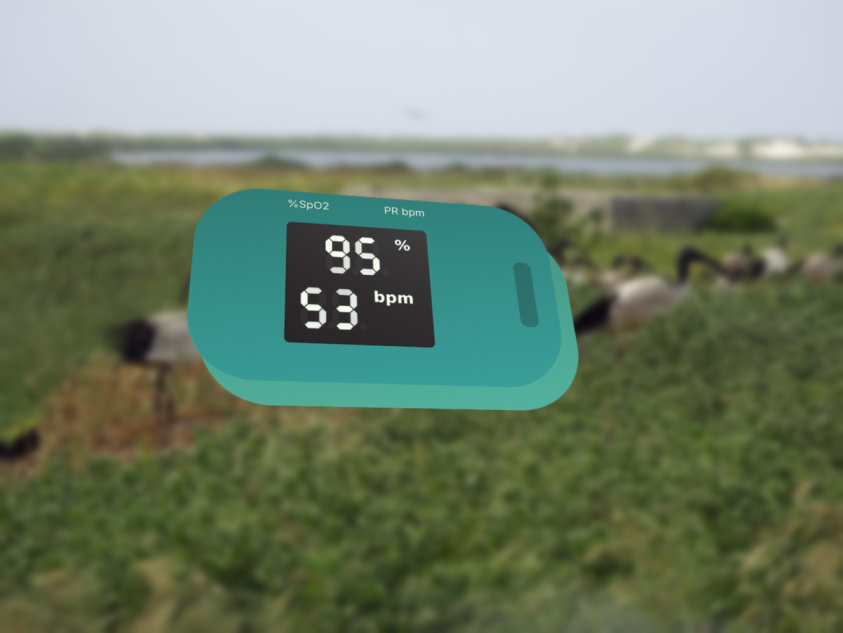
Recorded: 53
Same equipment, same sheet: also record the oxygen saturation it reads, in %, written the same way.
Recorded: 95
